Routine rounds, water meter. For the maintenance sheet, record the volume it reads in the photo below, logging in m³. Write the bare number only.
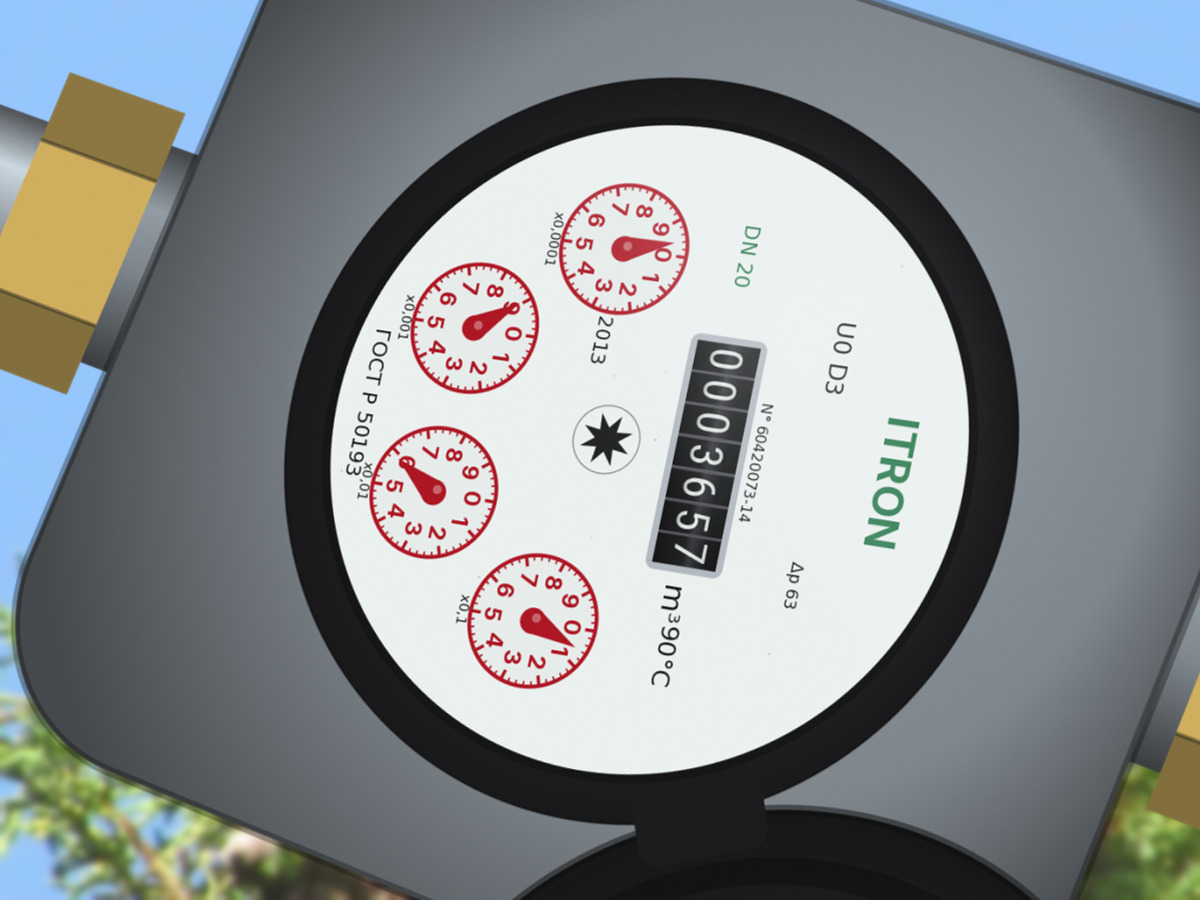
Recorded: 3657.0589
